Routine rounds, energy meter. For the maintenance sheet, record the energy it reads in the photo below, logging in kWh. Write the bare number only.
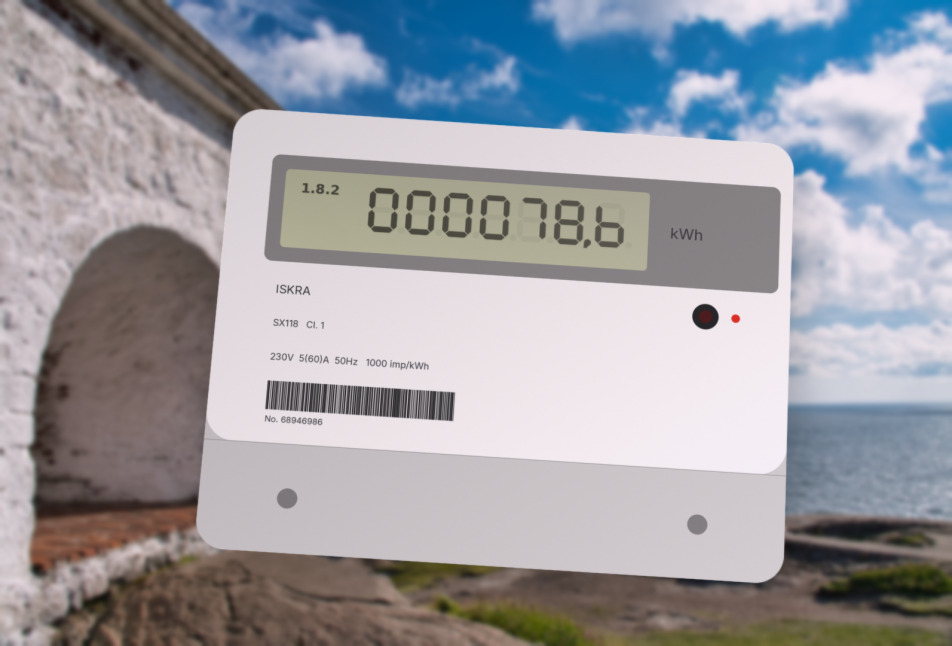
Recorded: 78.6
